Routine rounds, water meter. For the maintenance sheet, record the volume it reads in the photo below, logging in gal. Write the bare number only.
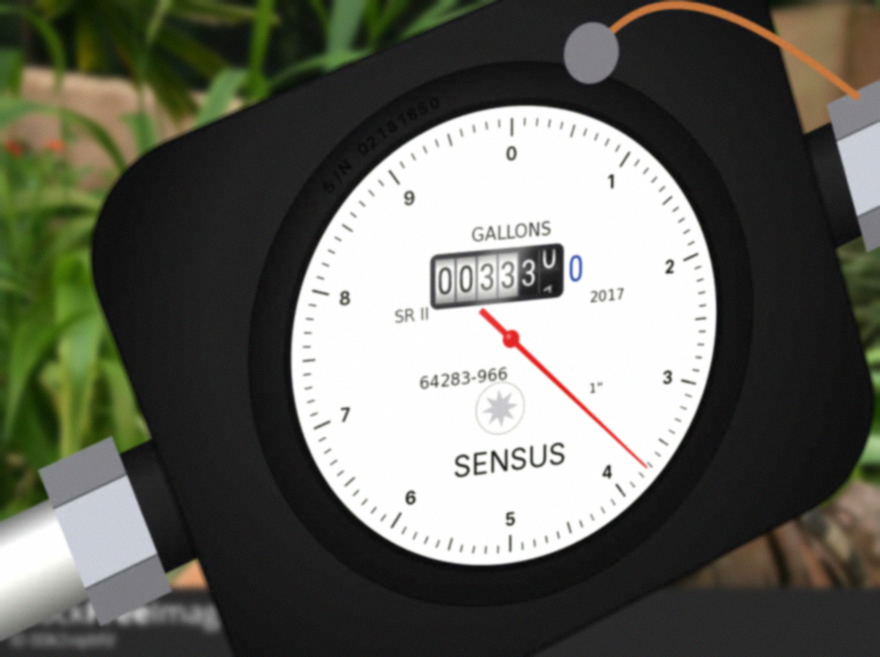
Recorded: 33303.7
